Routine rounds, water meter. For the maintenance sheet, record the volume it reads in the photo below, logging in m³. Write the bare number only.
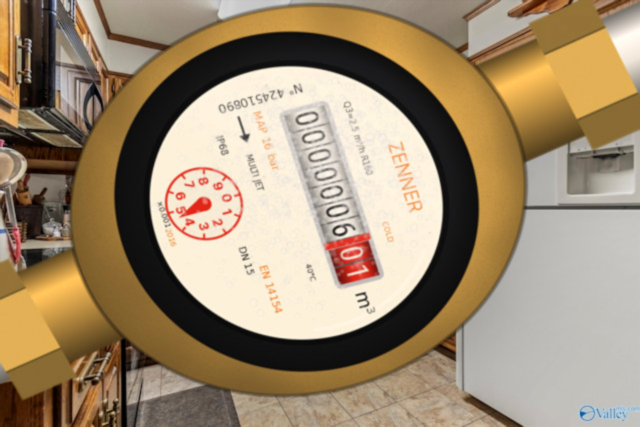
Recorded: 6.014
